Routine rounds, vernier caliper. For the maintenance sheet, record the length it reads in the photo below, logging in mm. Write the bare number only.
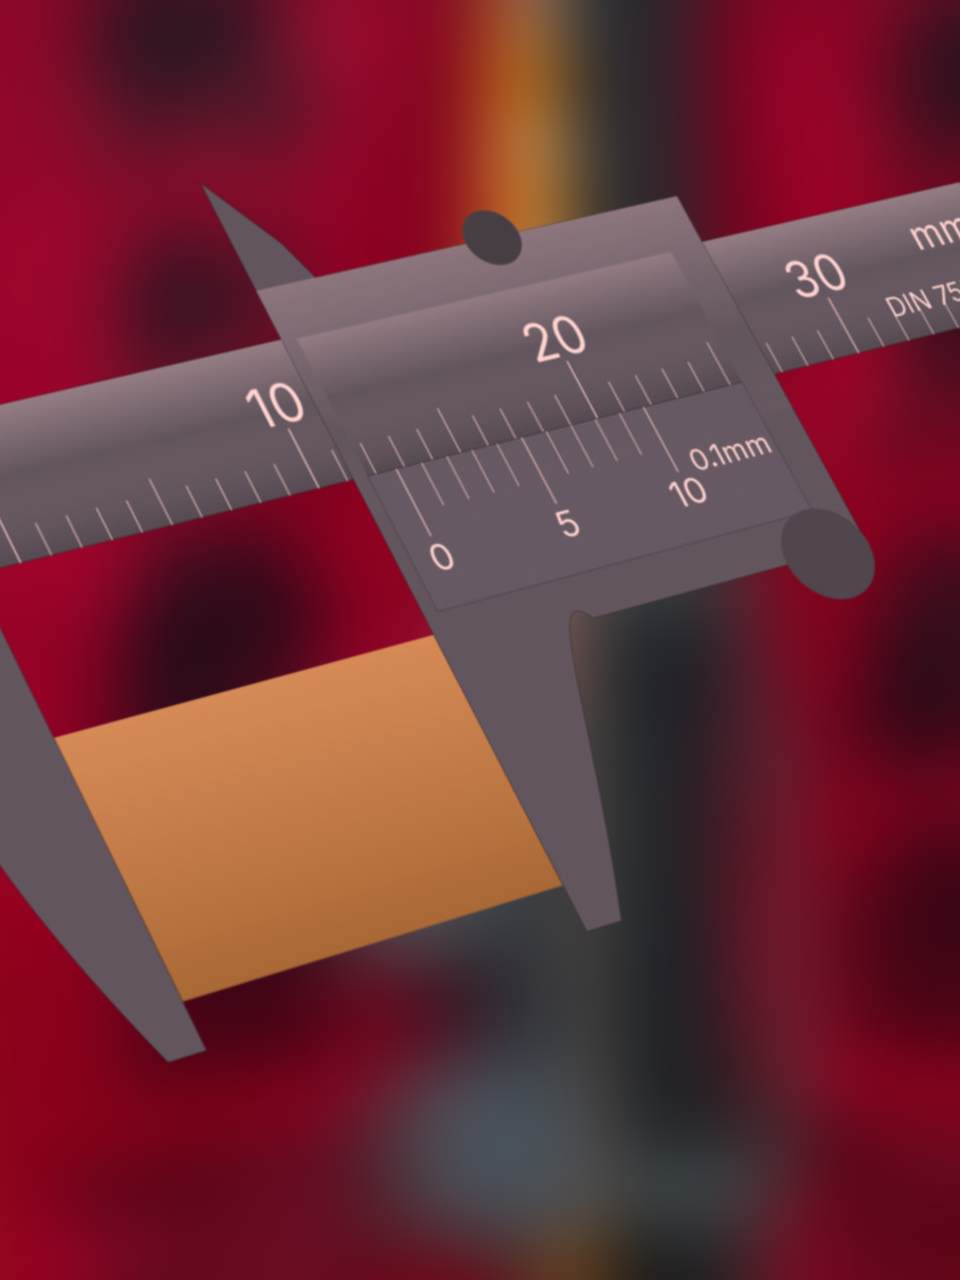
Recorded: 12.7
